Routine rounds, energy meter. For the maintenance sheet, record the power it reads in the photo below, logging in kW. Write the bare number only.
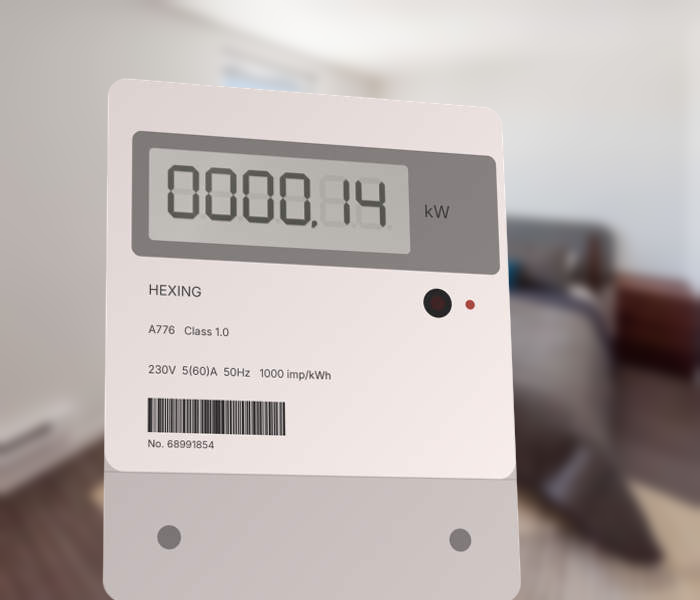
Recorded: 0.14
